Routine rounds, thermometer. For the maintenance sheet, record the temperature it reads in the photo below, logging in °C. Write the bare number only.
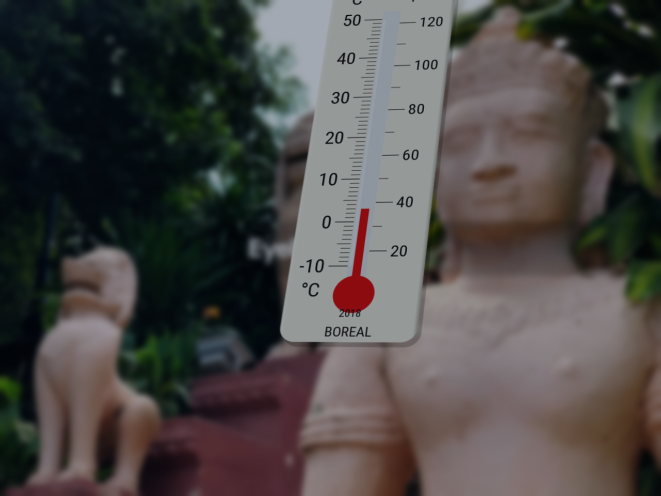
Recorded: 3
